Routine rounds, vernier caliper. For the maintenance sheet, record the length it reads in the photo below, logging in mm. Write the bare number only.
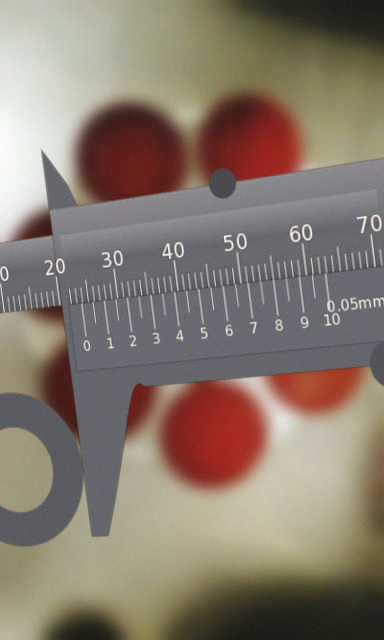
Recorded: 23.8
